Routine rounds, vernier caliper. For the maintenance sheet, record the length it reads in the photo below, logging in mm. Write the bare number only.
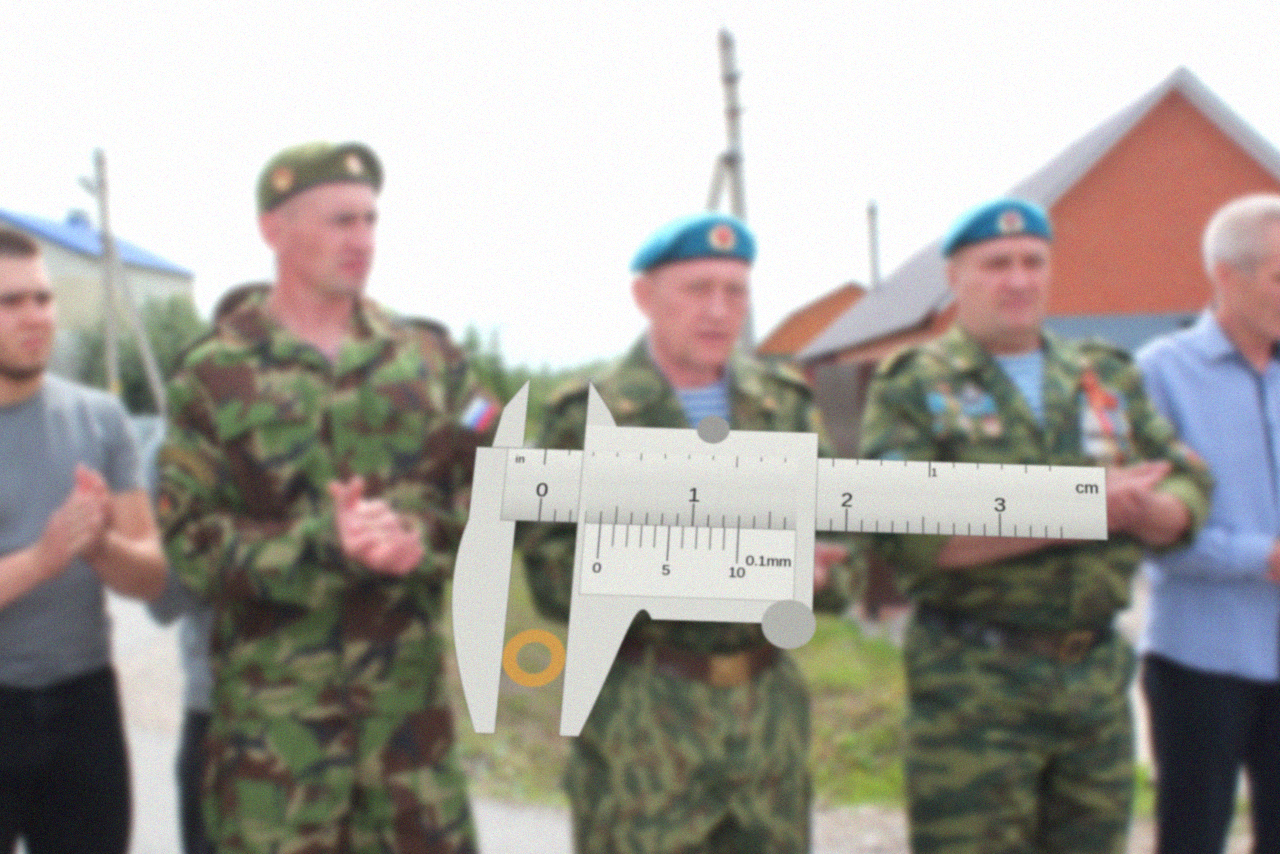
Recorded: 4.0
